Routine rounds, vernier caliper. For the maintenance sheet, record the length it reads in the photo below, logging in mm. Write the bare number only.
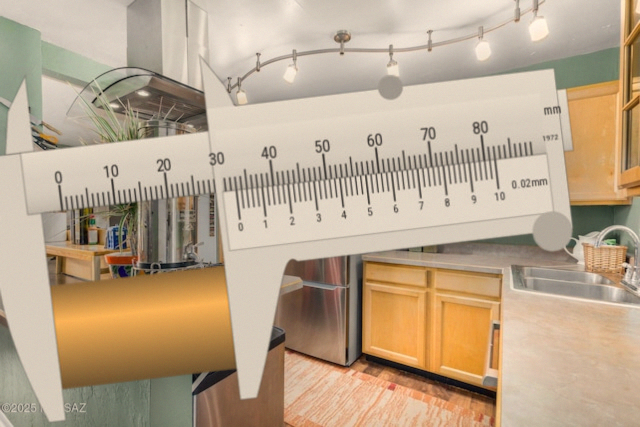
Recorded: 33.0
